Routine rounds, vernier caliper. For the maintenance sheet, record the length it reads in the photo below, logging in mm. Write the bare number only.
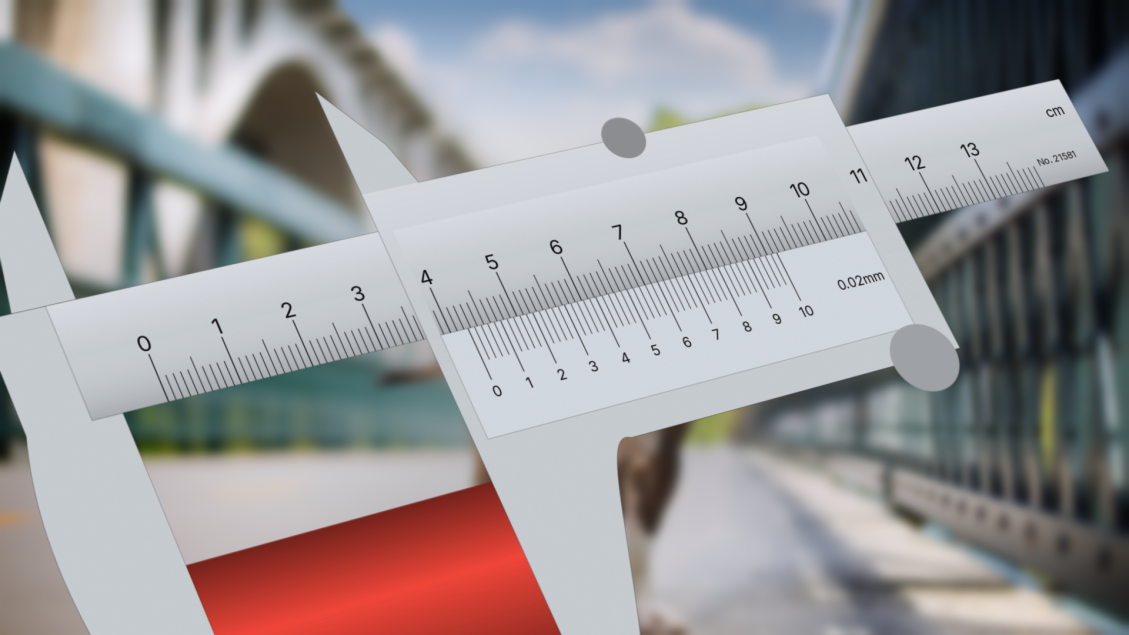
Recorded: 42.6
